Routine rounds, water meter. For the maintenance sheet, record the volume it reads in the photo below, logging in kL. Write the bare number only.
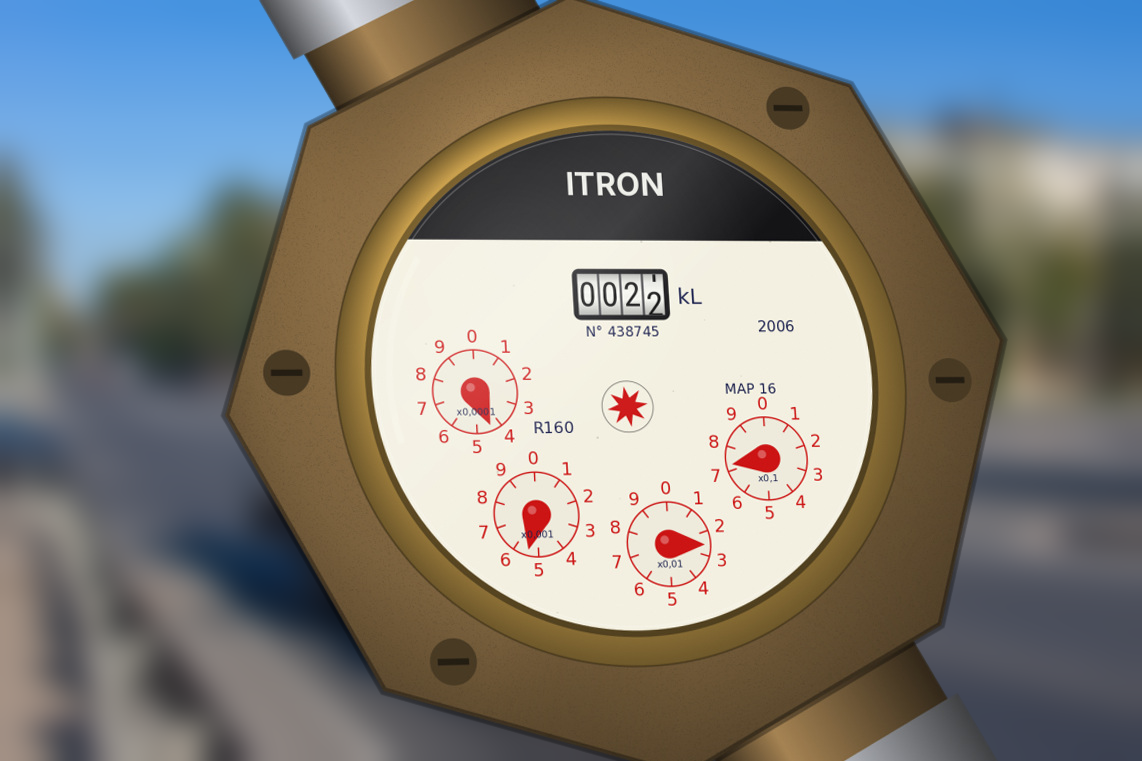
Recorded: 21.7254
